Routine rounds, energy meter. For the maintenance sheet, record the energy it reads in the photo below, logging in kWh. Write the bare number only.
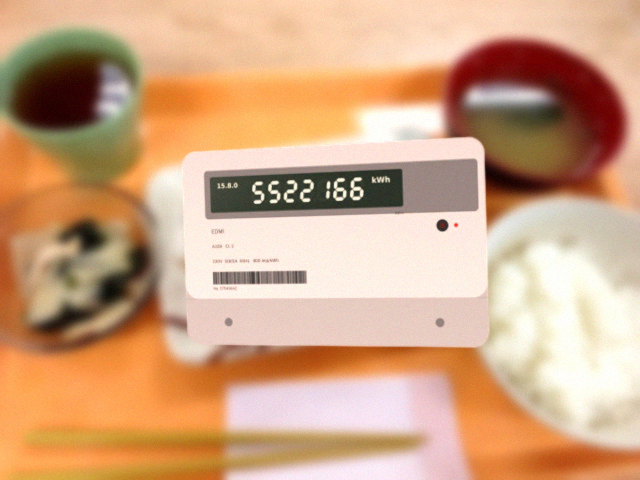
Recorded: 5522166
